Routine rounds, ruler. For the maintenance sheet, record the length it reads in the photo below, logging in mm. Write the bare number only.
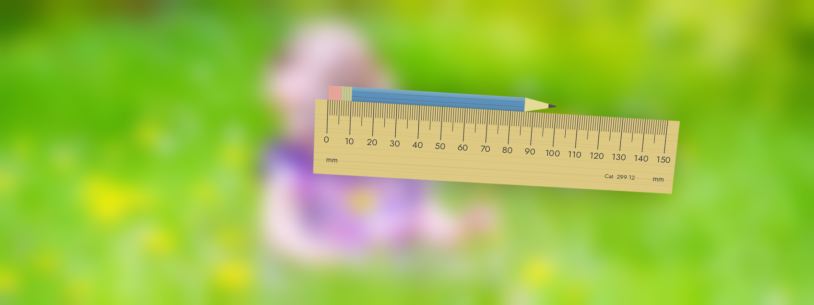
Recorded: 100
